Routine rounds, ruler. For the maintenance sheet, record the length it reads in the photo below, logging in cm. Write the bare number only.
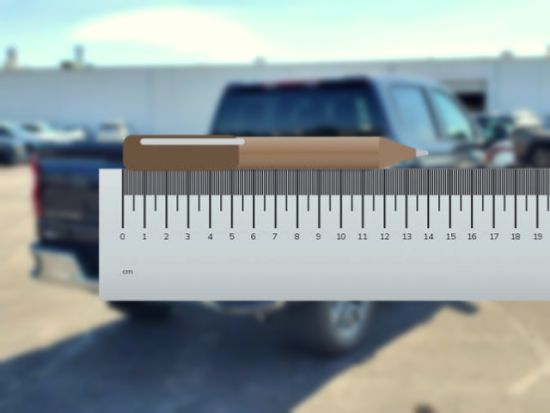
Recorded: 14
